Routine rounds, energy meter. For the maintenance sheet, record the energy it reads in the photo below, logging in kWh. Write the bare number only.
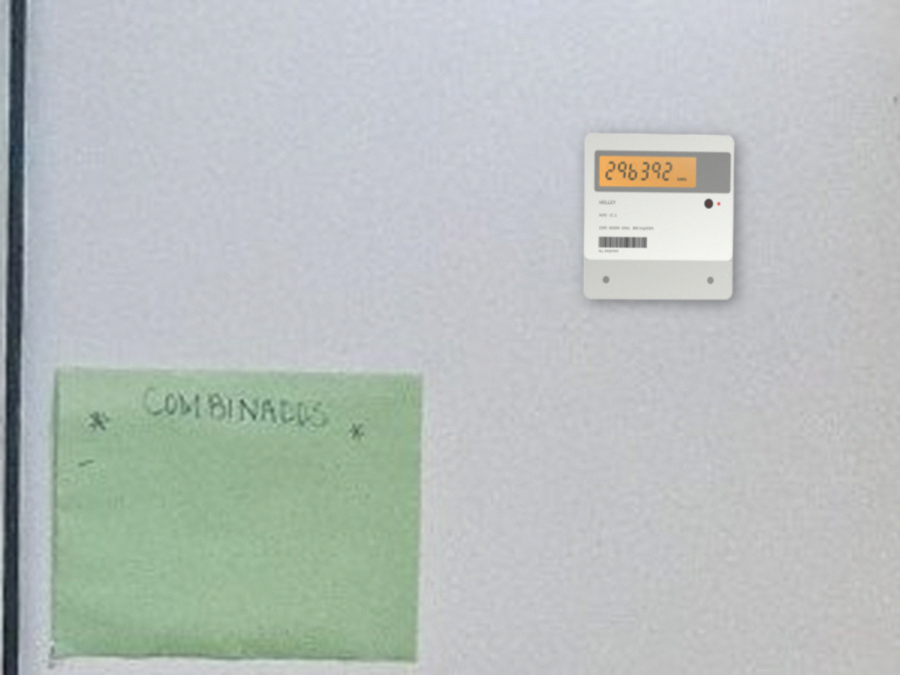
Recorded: 296392
